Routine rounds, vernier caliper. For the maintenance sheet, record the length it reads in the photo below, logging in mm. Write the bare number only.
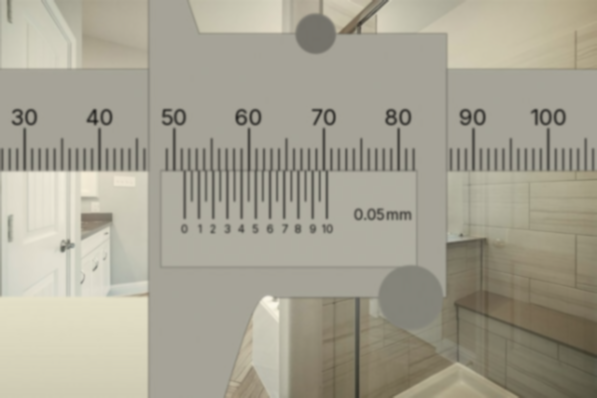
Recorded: 51.4
